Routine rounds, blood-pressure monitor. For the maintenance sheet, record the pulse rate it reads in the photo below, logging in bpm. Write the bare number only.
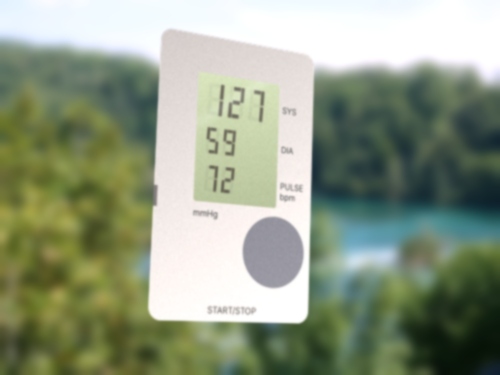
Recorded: 72
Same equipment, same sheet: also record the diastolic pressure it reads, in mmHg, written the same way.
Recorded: 59
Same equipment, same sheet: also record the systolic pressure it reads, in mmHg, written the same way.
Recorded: 127
